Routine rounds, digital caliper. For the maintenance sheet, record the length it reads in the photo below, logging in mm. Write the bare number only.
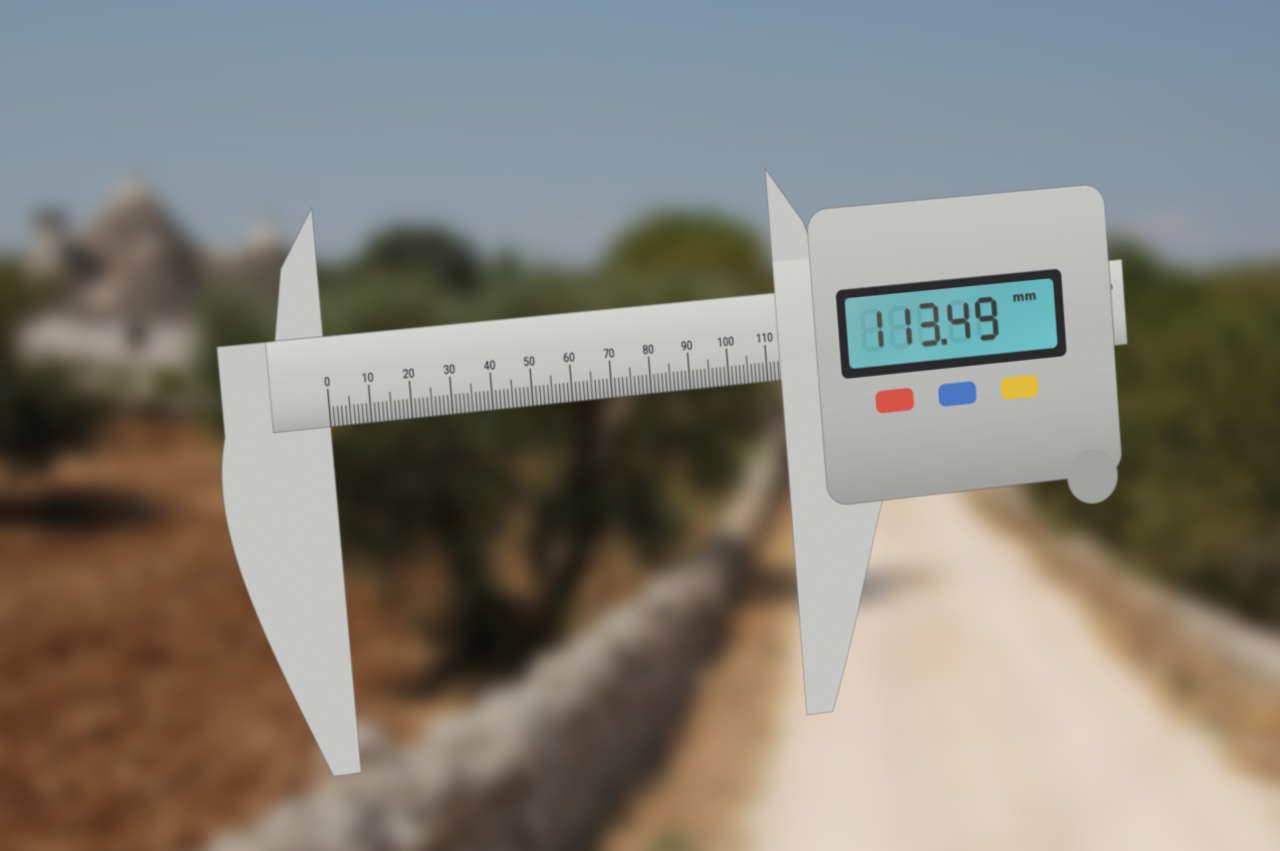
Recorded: 113.49
